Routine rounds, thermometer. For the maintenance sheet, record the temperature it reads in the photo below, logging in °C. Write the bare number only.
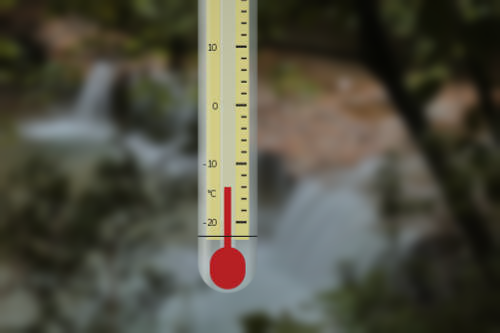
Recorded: -14
